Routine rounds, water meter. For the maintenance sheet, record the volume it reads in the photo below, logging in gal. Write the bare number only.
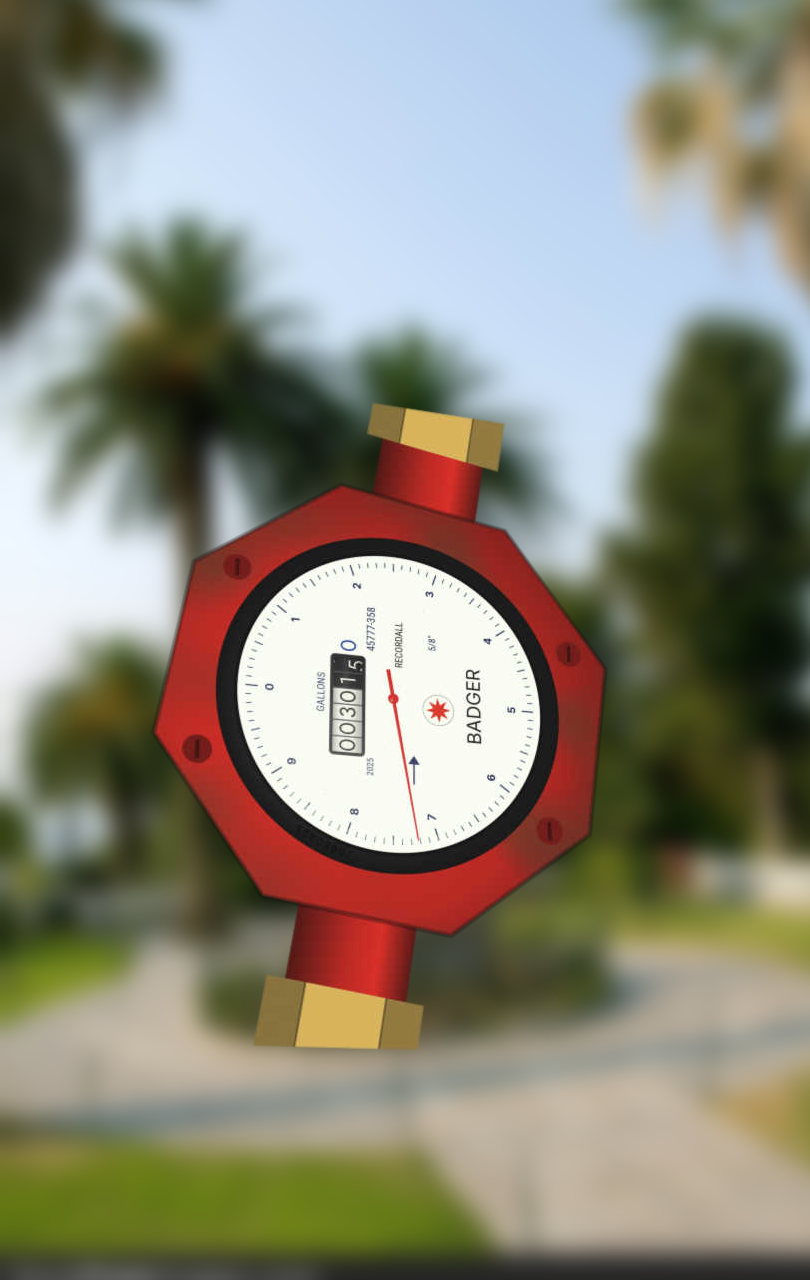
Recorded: 30147.2
